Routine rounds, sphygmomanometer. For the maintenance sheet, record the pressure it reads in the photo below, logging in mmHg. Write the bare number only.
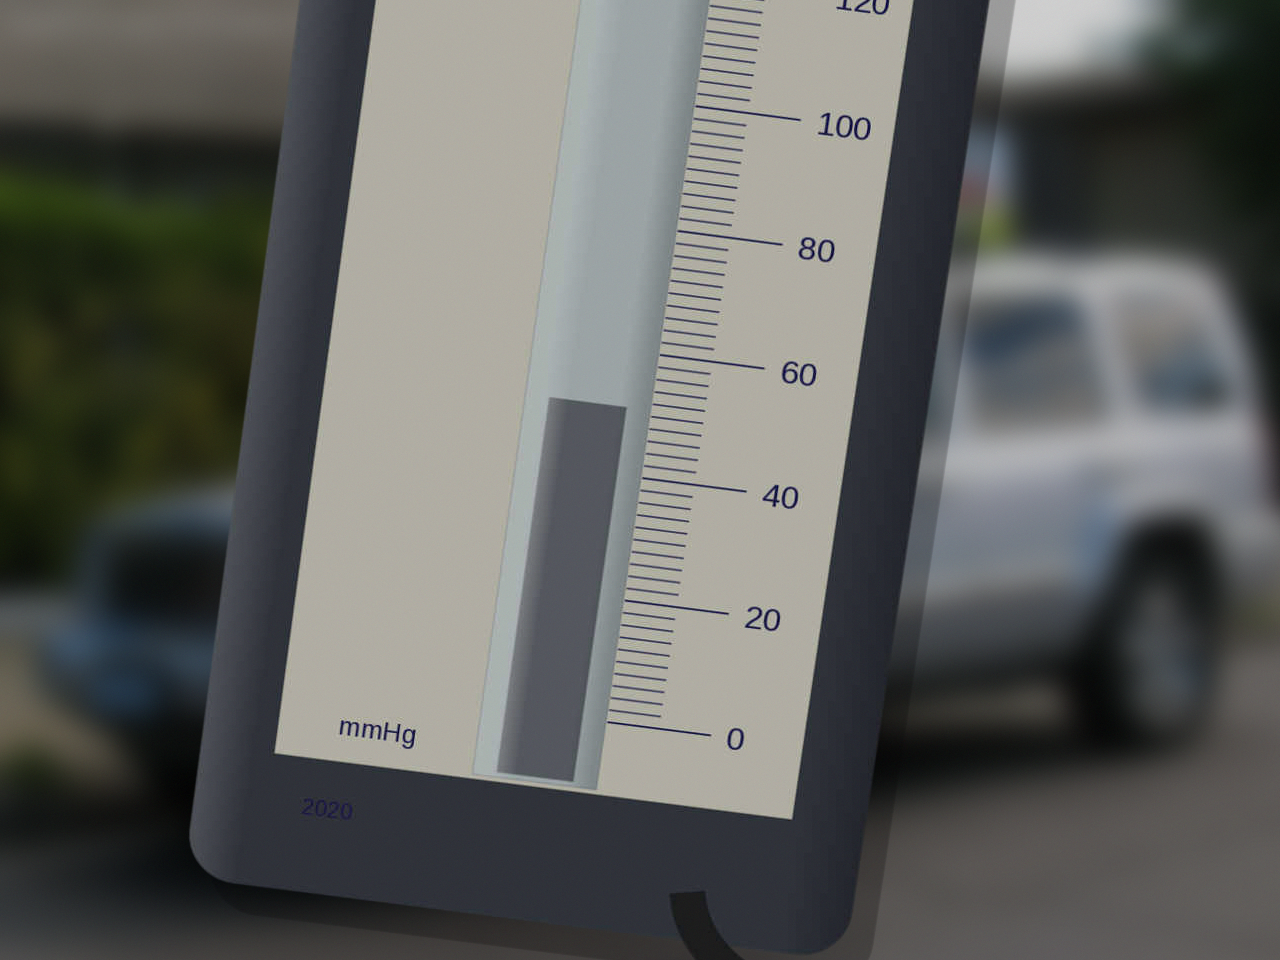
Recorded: 51
